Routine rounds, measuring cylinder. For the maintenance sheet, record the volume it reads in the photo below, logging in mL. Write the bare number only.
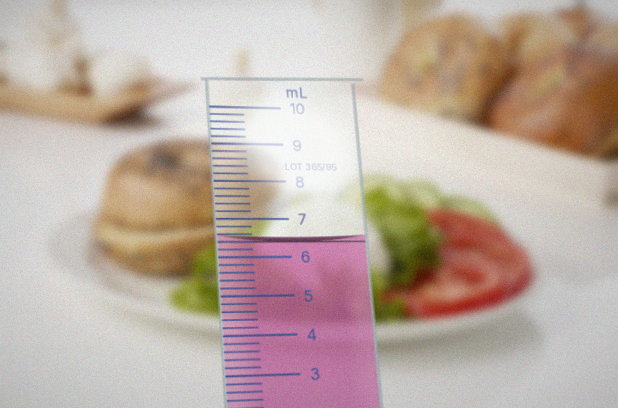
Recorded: 6.4
